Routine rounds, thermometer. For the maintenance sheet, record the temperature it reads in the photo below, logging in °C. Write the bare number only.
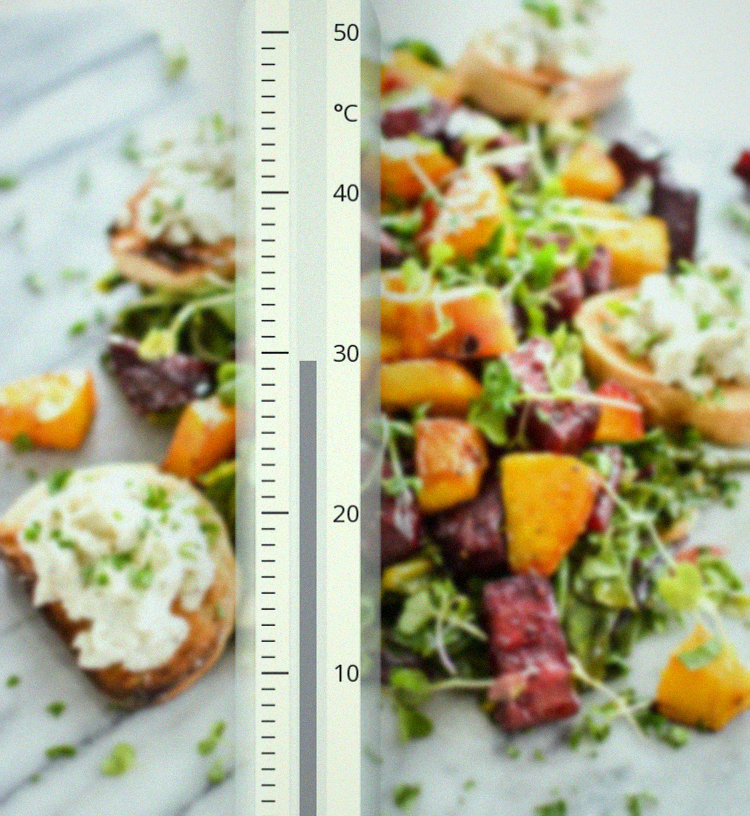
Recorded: 29.5
